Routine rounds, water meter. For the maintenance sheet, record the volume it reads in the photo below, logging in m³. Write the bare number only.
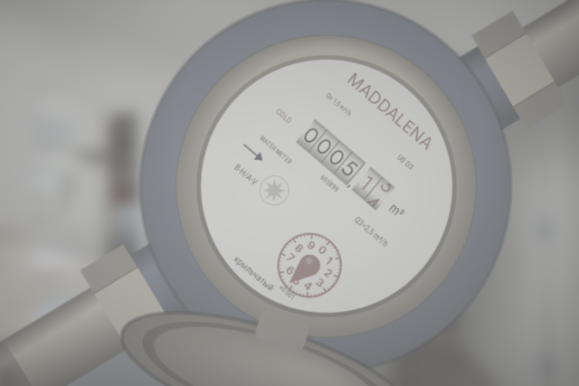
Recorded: 5.135
